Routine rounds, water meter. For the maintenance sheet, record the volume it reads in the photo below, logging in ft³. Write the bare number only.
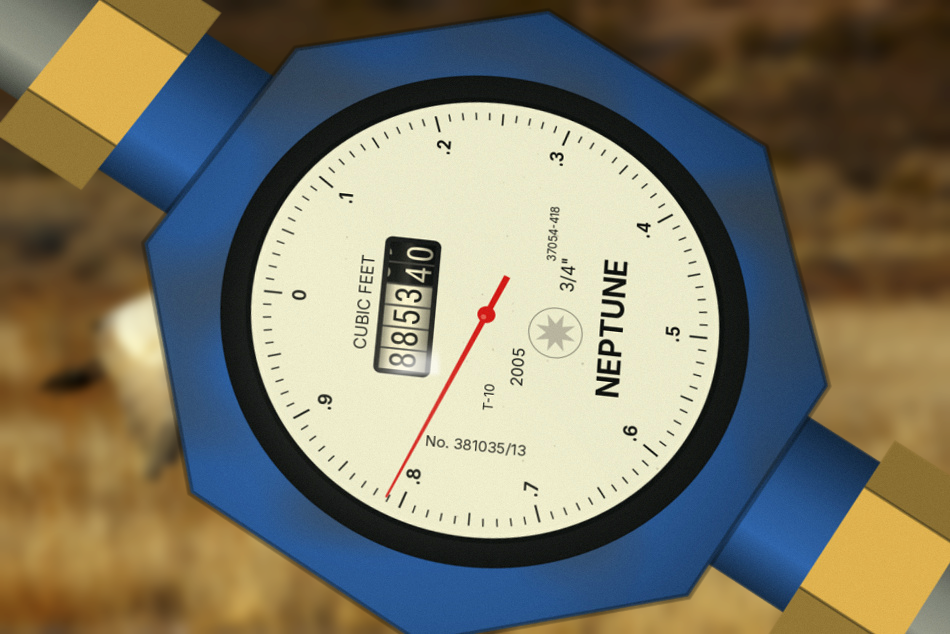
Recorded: 885339.81
